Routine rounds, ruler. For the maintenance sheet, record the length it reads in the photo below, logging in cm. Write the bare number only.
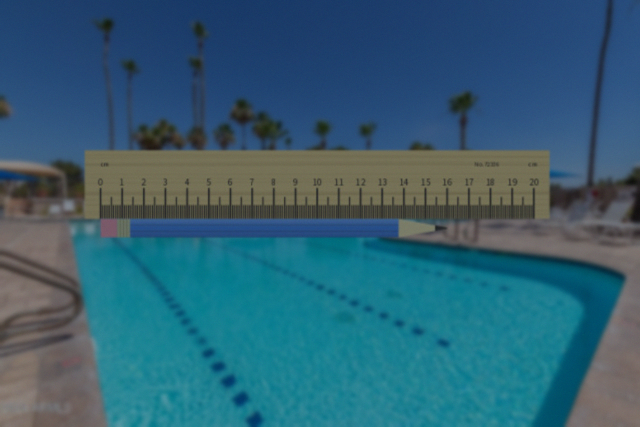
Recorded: 16
